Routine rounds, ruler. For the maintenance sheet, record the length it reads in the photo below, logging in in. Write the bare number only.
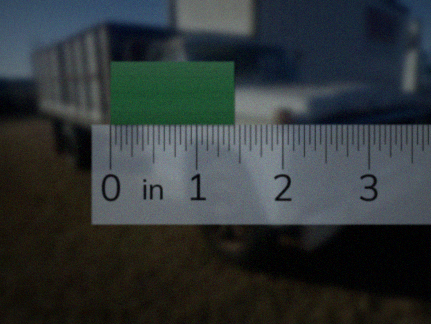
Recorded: 1.4375
